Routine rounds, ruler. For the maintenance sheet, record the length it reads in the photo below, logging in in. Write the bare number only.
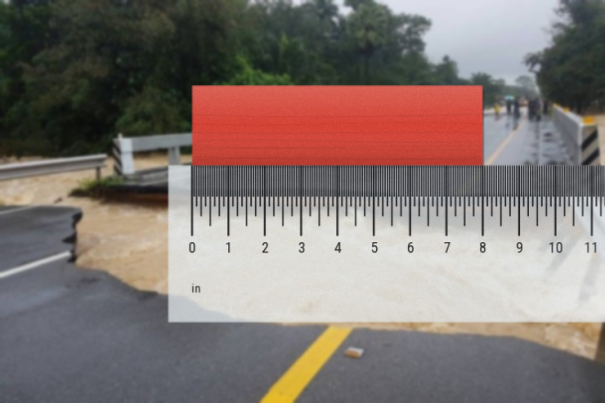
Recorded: 8
